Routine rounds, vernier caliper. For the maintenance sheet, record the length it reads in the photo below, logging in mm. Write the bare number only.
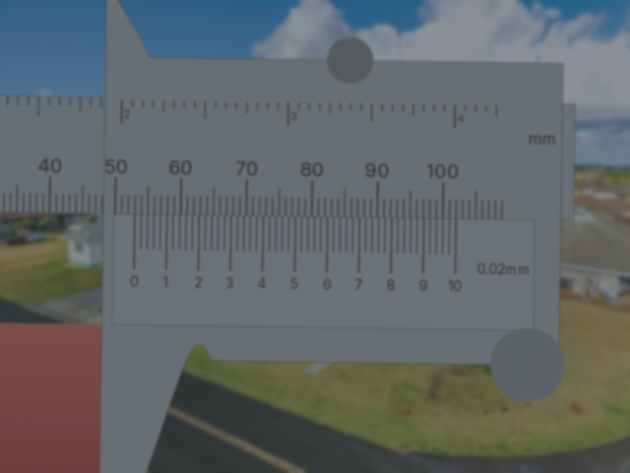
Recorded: 53.0
